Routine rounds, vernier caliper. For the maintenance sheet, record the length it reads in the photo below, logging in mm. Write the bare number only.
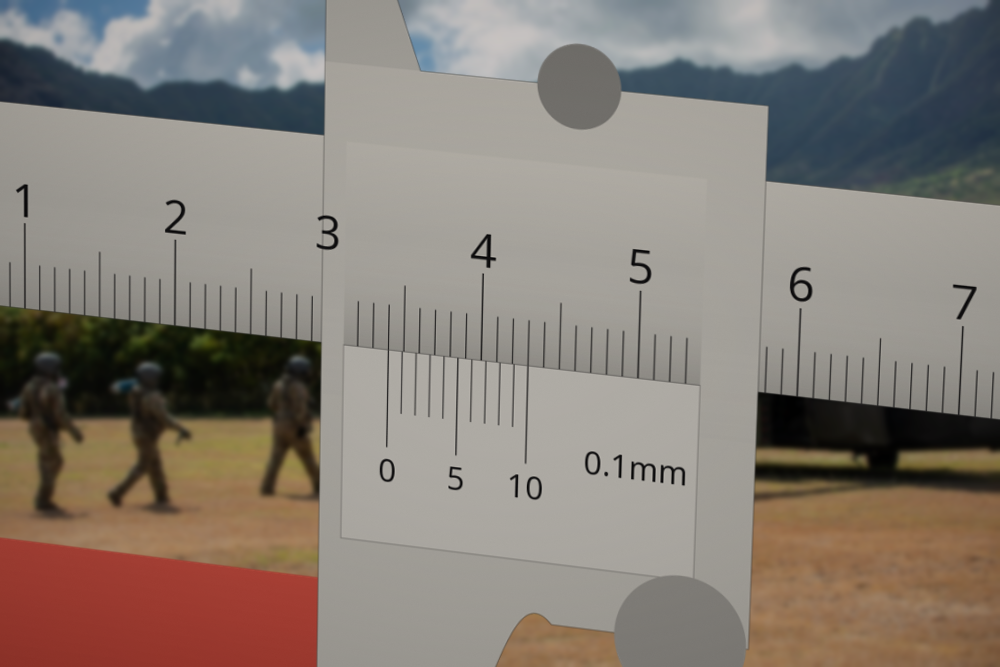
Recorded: 34.0
